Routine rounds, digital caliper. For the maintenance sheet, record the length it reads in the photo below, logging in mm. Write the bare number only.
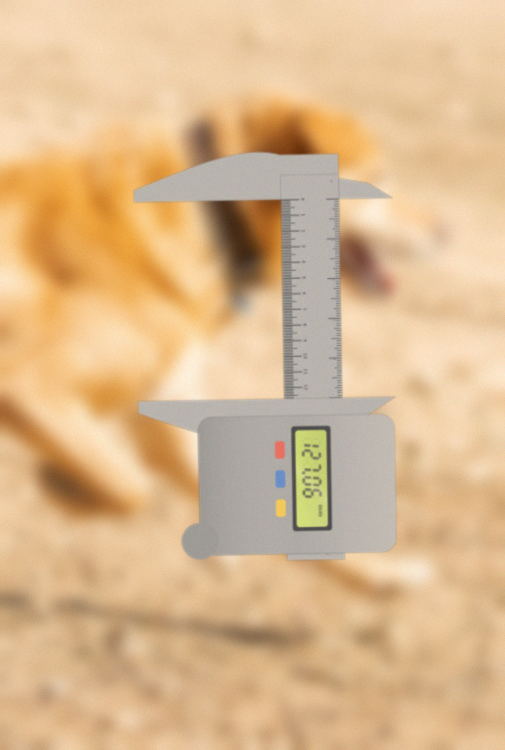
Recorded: 127.06
